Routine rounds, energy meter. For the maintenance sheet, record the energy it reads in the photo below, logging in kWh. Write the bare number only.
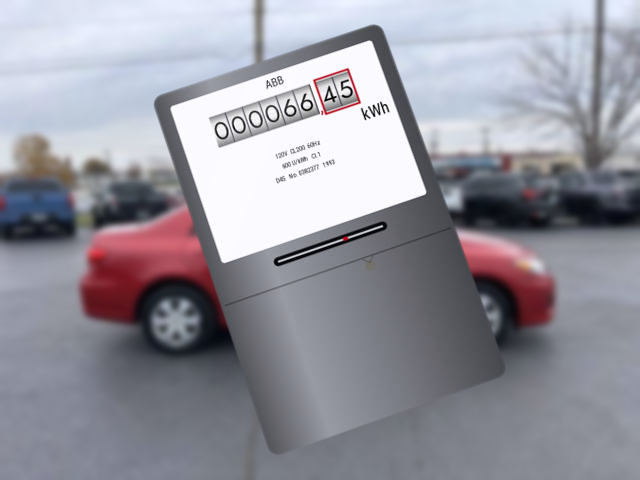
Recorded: 66.45
